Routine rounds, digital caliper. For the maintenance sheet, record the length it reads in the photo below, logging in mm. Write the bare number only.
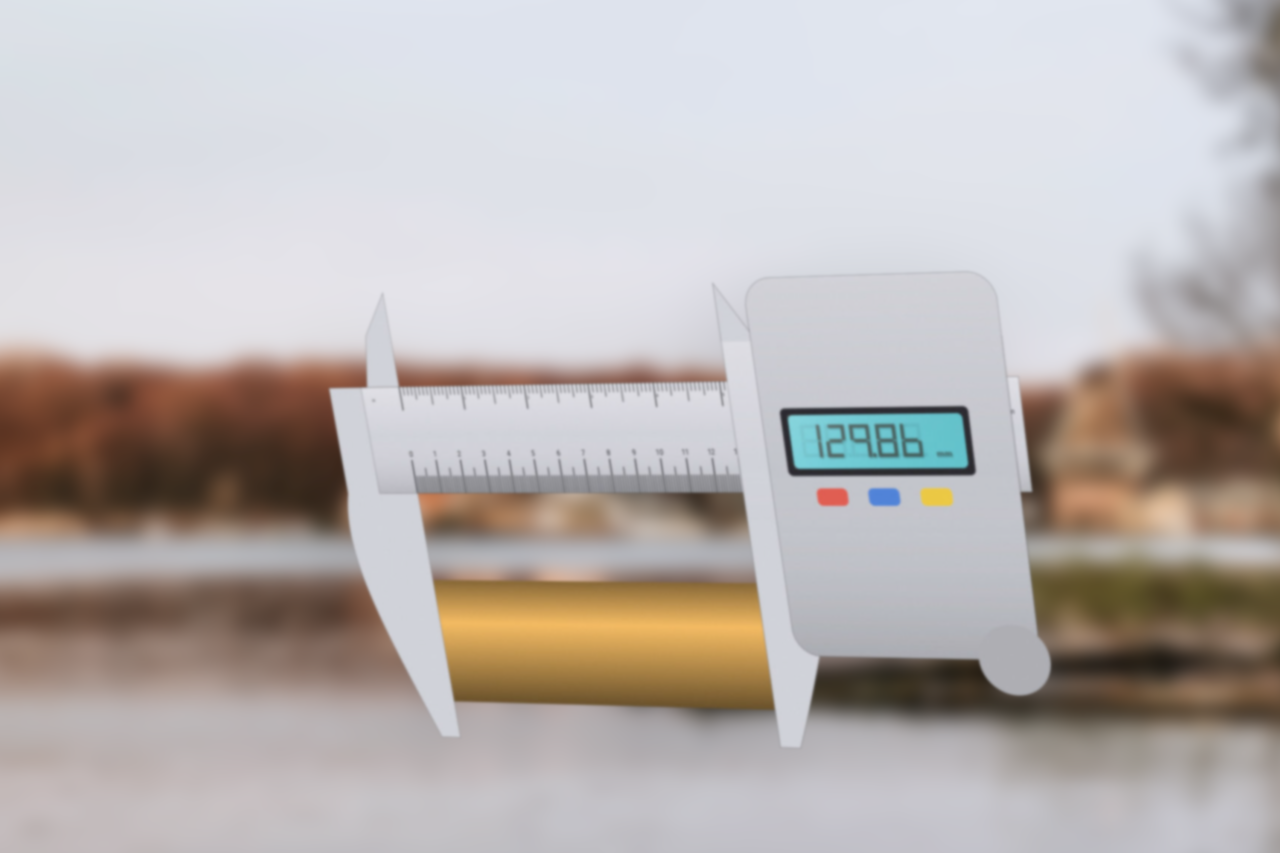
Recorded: 129.86
